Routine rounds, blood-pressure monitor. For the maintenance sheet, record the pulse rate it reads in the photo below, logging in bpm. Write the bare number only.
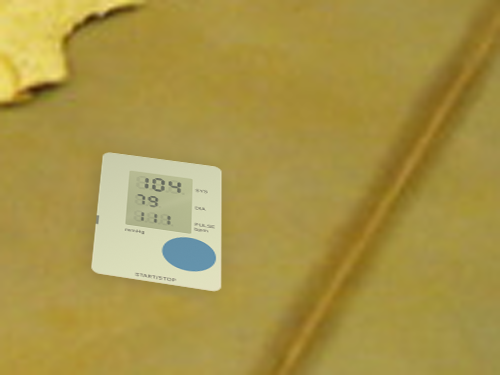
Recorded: 111
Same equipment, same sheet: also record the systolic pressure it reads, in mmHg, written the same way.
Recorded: 104
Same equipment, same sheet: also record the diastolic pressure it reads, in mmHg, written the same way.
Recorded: 79
